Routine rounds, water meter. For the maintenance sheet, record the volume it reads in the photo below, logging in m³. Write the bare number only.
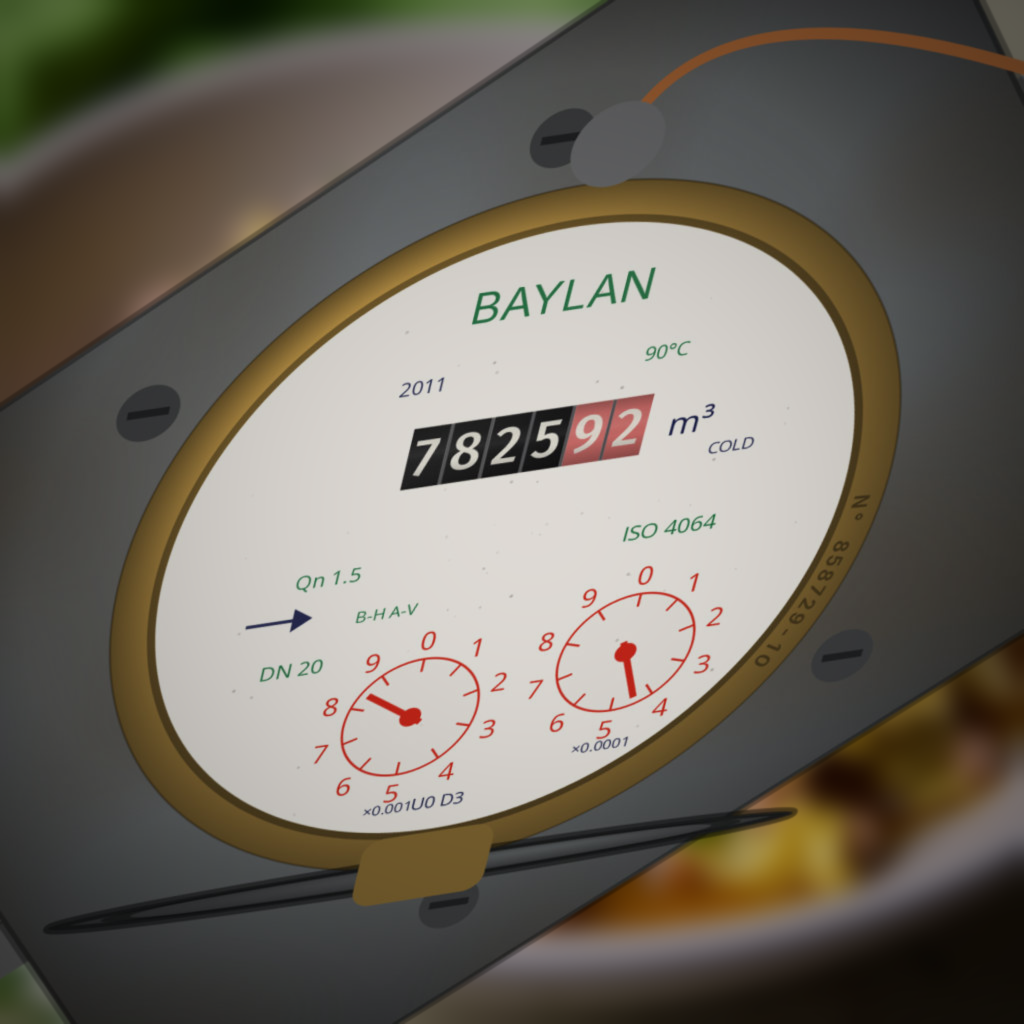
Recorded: 7825.9284
